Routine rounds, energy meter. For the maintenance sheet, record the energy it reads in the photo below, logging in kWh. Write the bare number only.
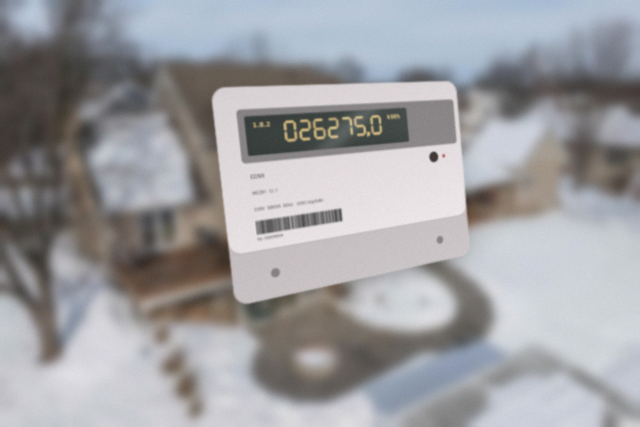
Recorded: 26275.0
